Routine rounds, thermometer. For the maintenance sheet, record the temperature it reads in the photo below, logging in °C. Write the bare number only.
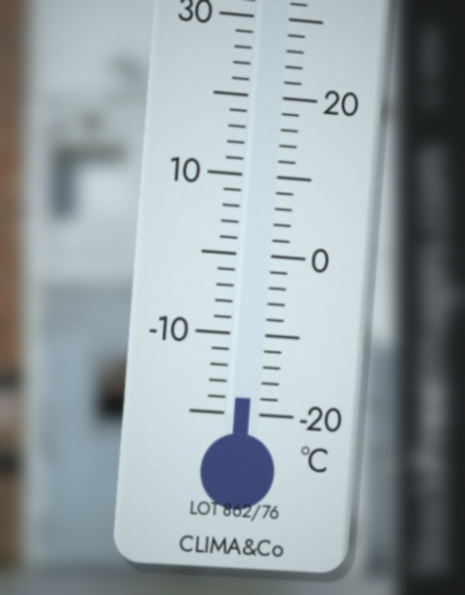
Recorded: -18
